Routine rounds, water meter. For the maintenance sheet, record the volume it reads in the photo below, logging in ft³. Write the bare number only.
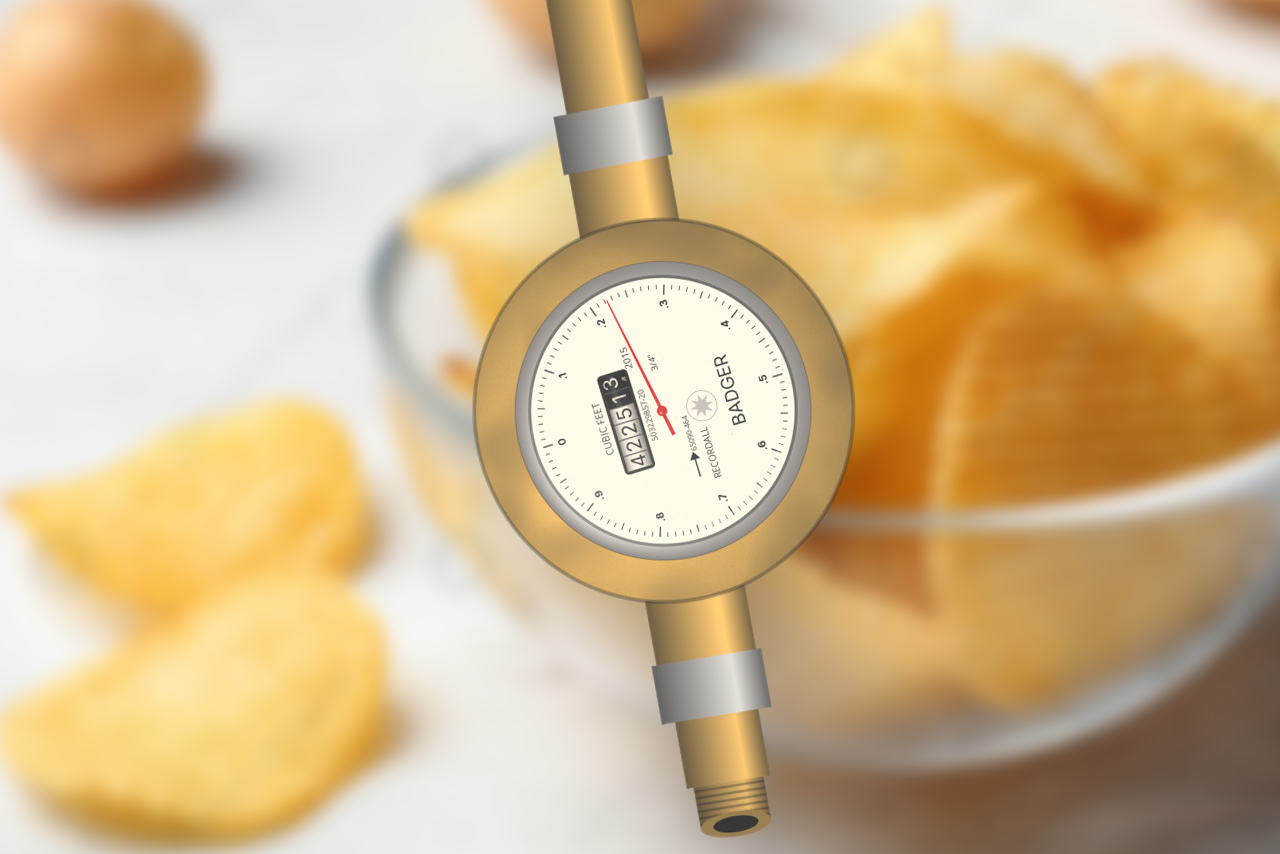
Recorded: 422513.22
